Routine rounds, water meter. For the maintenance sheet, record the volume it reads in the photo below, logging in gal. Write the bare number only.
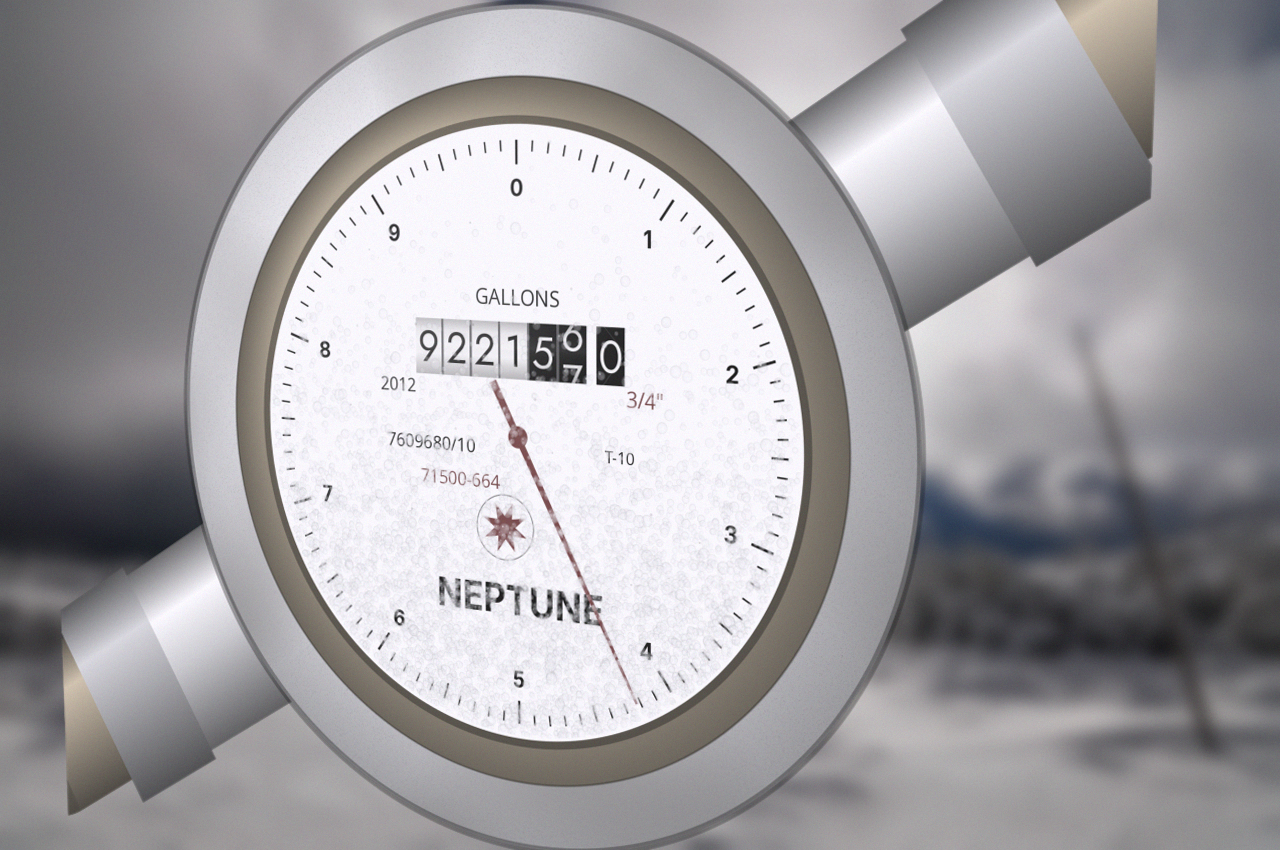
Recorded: 9221564.2
